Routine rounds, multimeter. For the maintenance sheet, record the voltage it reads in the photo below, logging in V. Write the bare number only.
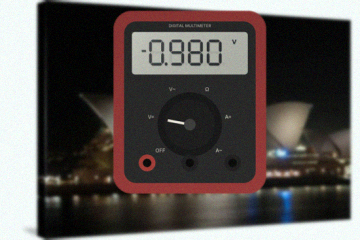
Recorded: -0.980
